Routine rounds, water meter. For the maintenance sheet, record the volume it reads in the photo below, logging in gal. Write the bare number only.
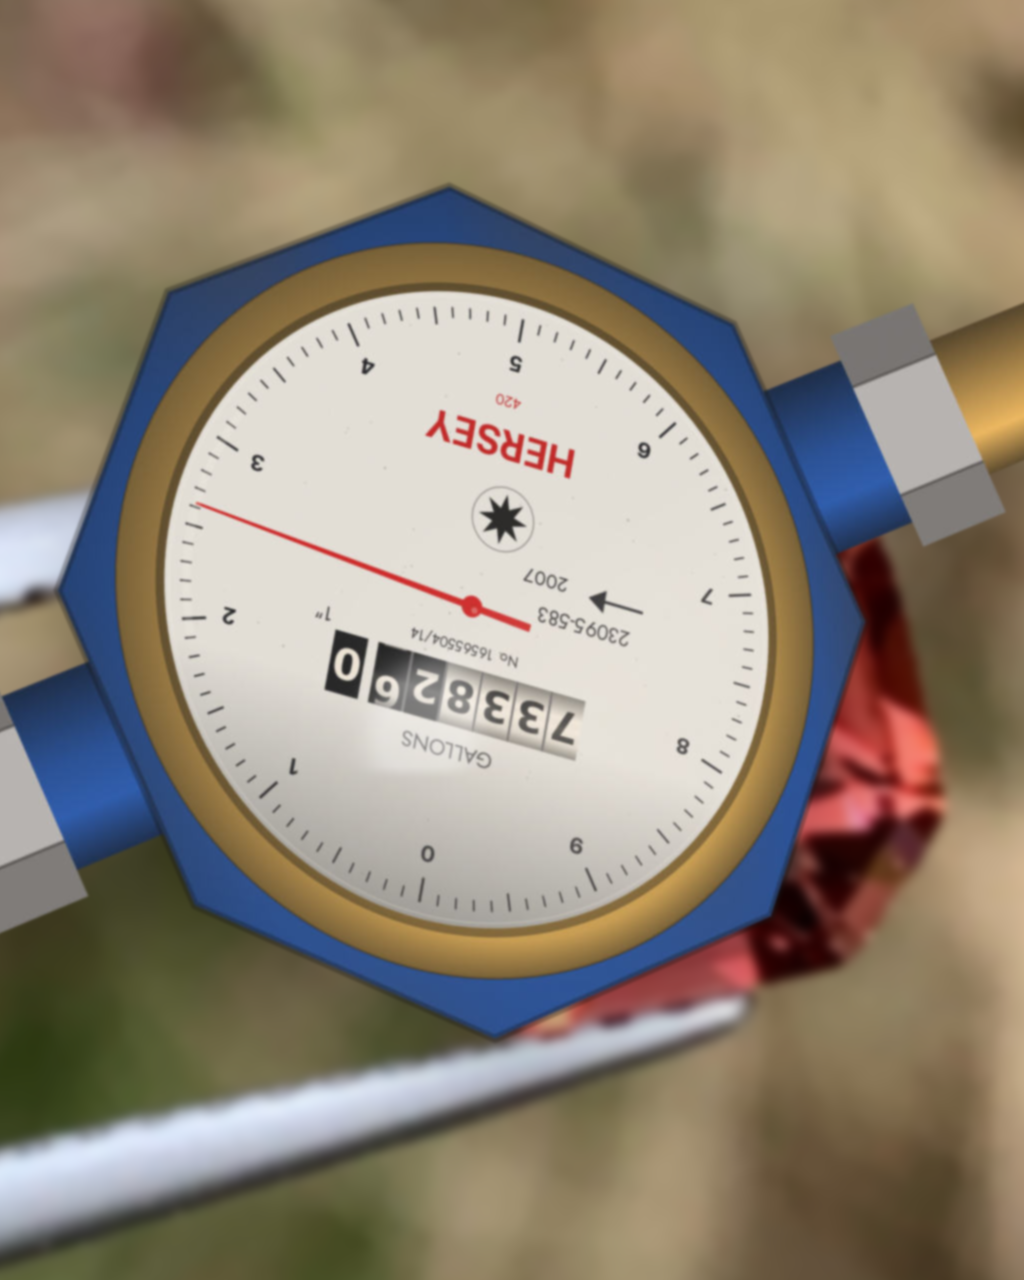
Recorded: 7338262.6
